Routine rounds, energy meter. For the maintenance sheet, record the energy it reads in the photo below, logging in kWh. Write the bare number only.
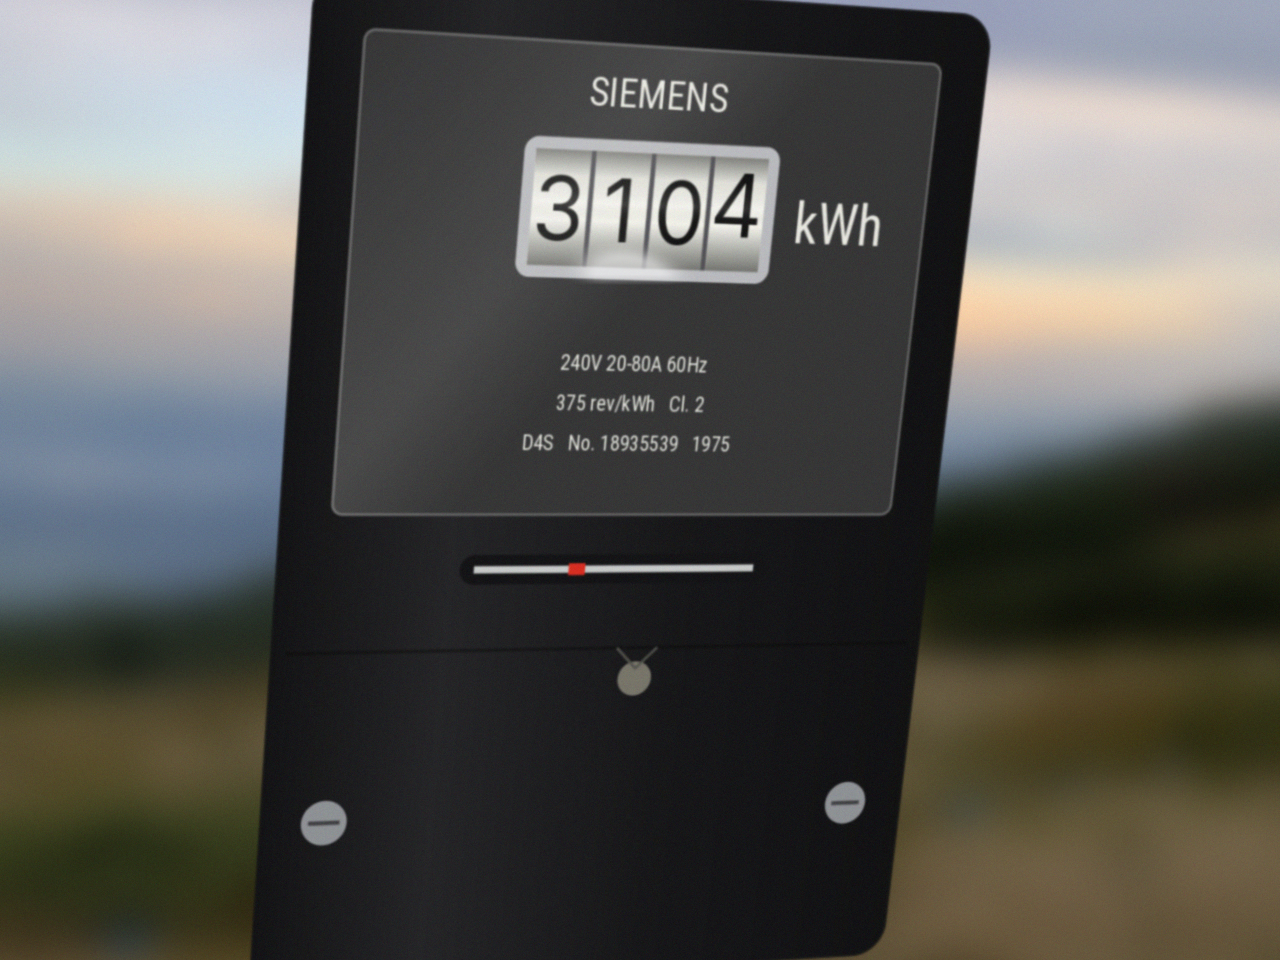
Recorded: 3104
